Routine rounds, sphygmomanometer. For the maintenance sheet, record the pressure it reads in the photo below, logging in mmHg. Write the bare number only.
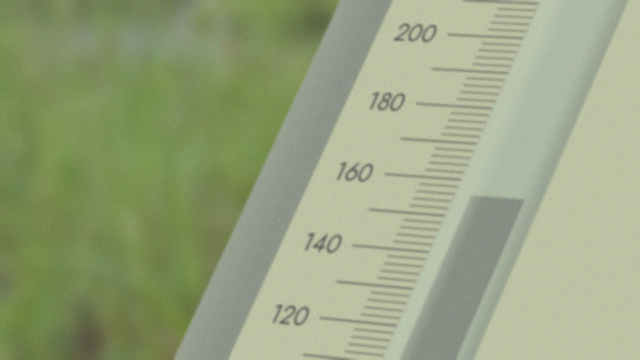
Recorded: 156
